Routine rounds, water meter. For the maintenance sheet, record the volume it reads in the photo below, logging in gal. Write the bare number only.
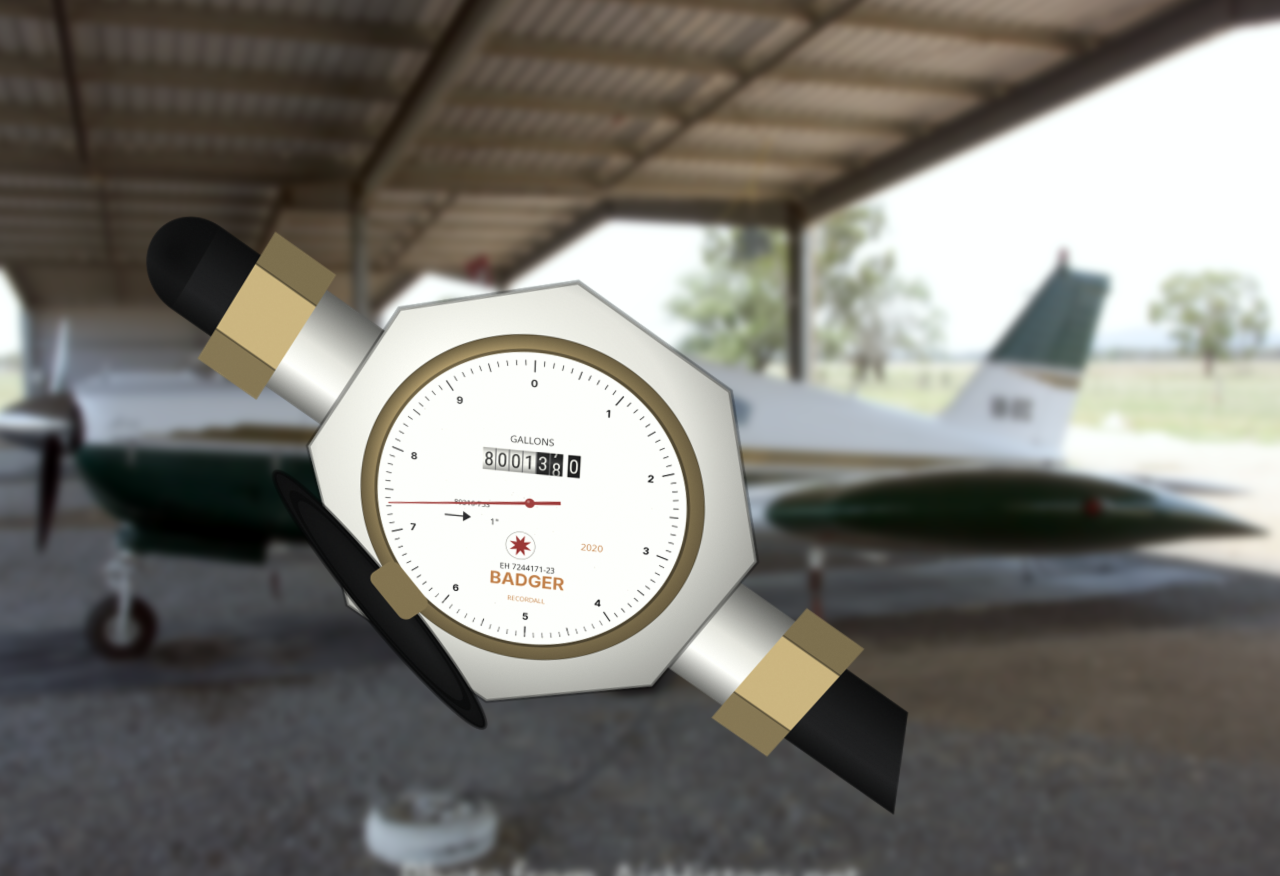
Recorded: 8001377.3
